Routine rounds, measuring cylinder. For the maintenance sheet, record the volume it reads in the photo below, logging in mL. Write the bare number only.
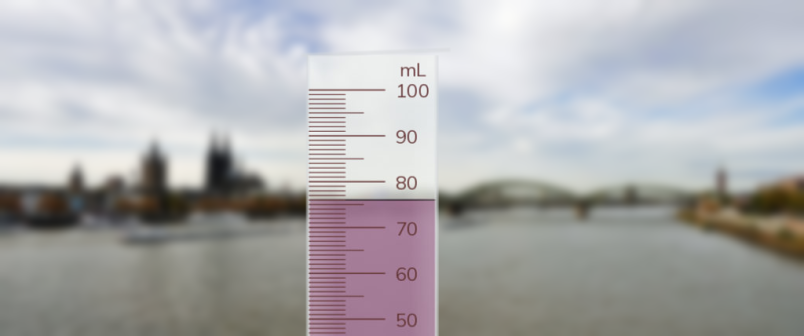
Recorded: 76
